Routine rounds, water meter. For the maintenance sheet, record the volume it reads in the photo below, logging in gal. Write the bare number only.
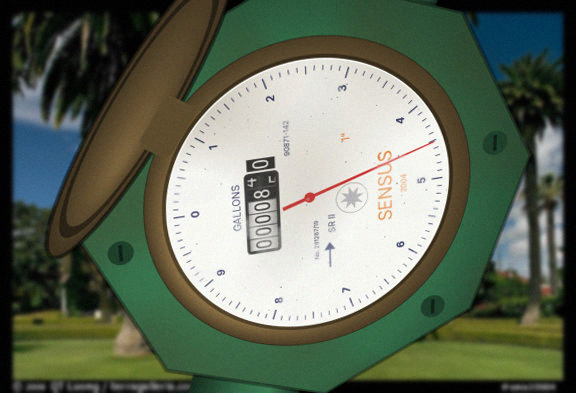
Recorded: 844.5
